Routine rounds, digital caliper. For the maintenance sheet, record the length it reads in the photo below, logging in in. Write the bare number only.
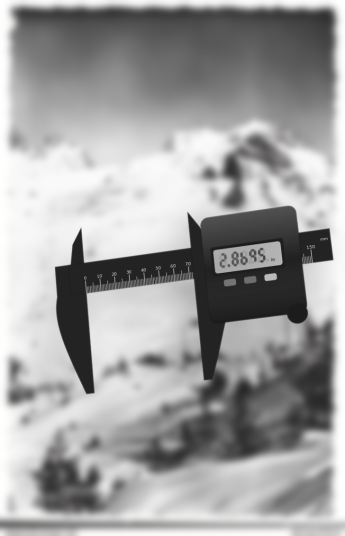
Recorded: 2.8695
